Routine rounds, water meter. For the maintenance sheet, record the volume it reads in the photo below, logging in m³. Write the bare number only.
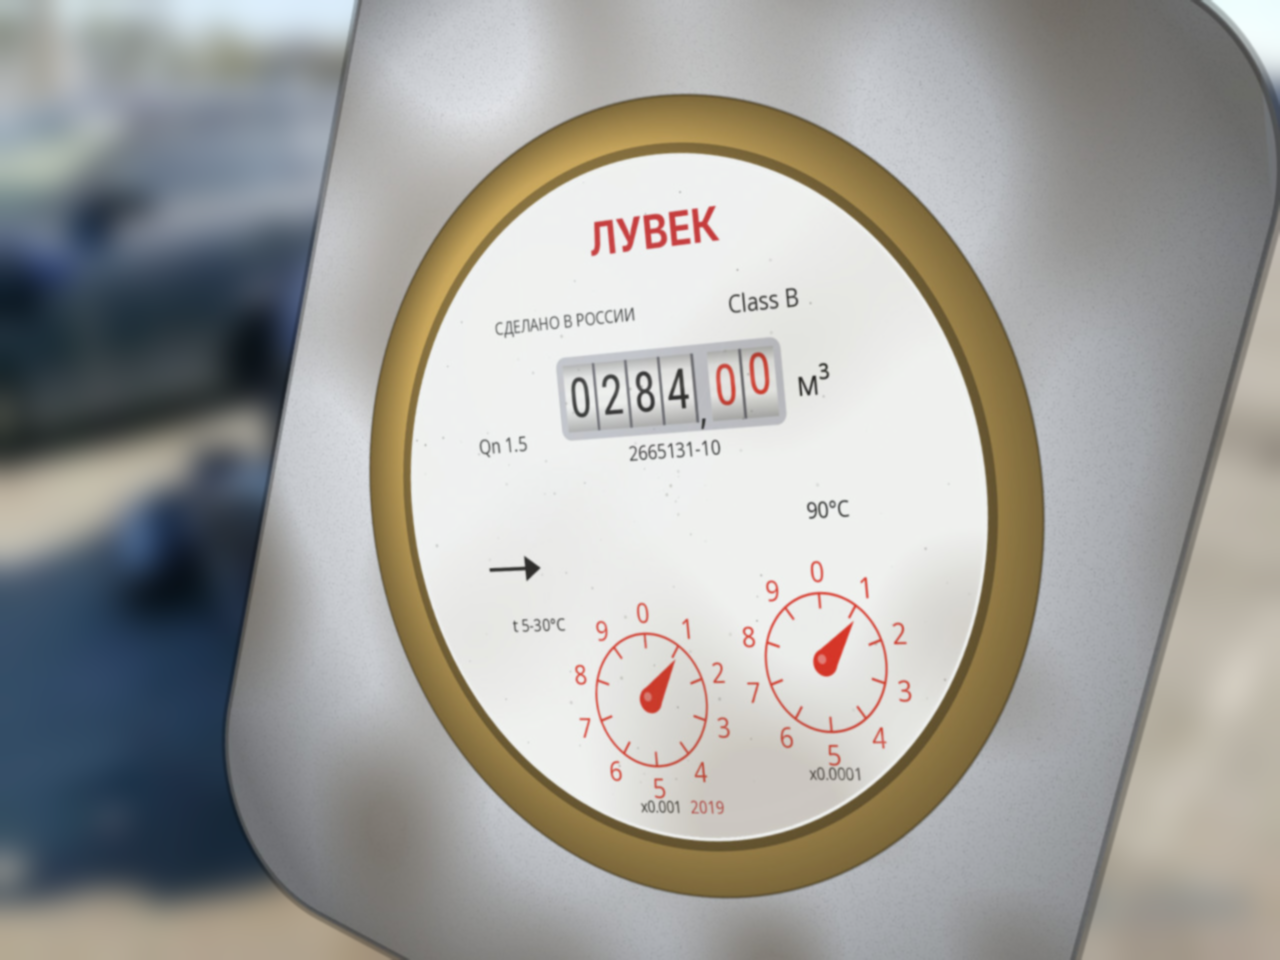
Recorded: 284.0011
